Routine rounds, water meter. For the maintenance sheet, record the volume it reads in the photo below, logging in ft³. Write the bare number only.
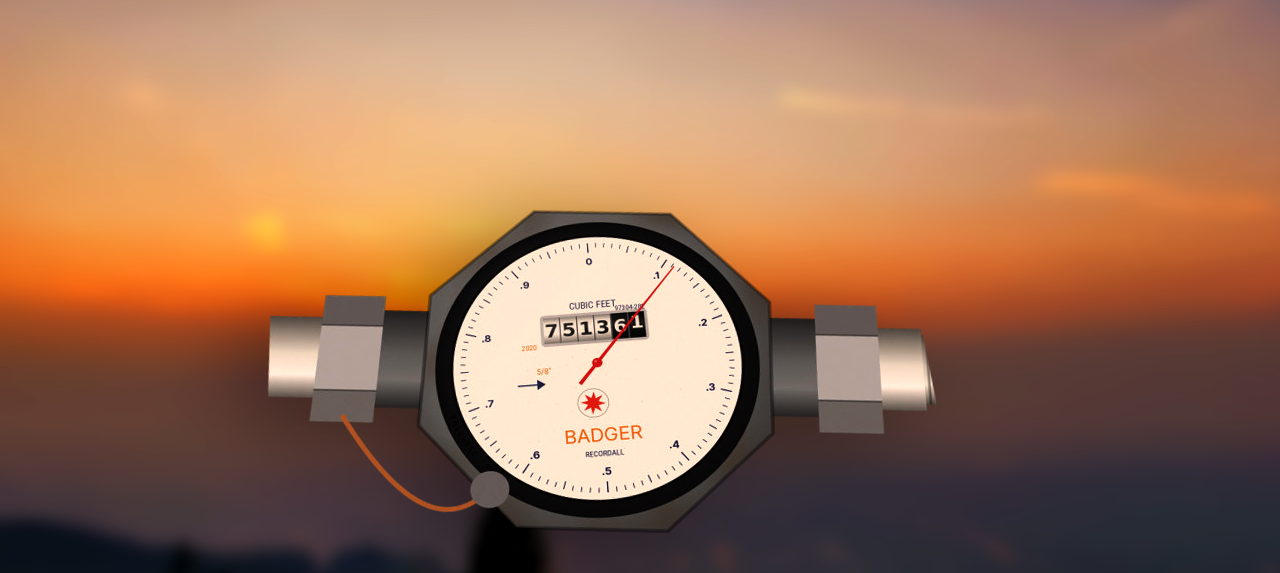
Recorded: 751361.11
